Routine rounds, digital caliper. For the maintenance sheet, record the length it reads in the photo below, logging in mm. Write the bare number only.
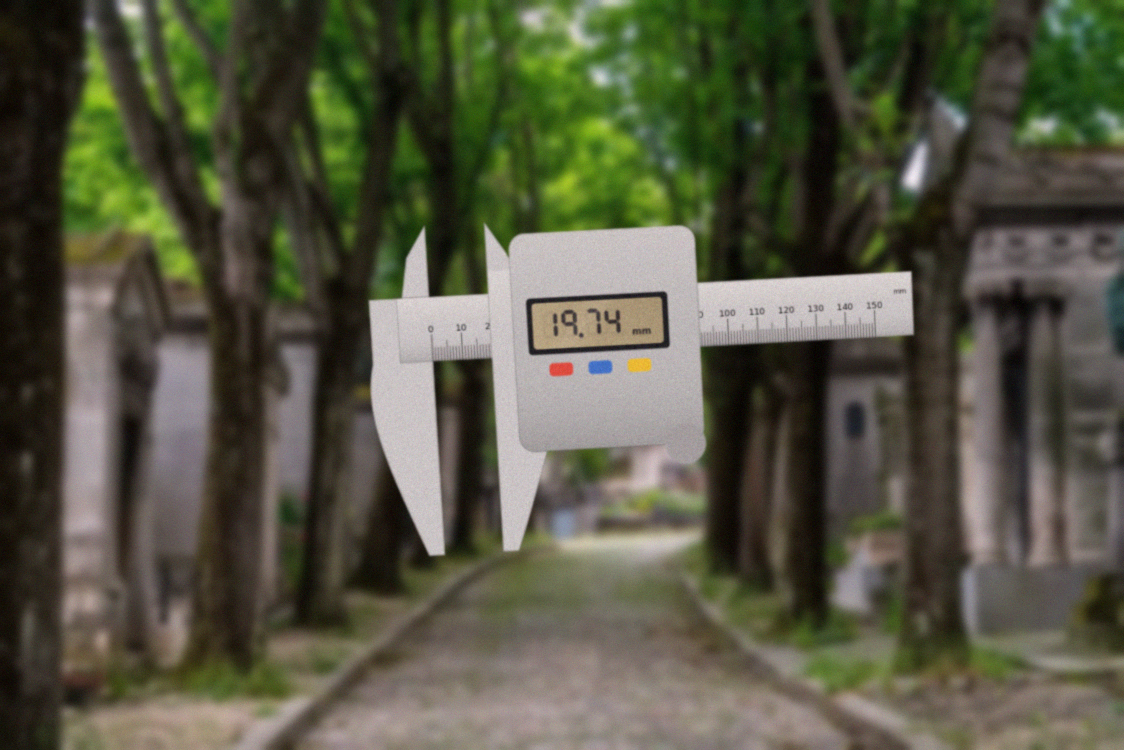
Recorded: 19.74
